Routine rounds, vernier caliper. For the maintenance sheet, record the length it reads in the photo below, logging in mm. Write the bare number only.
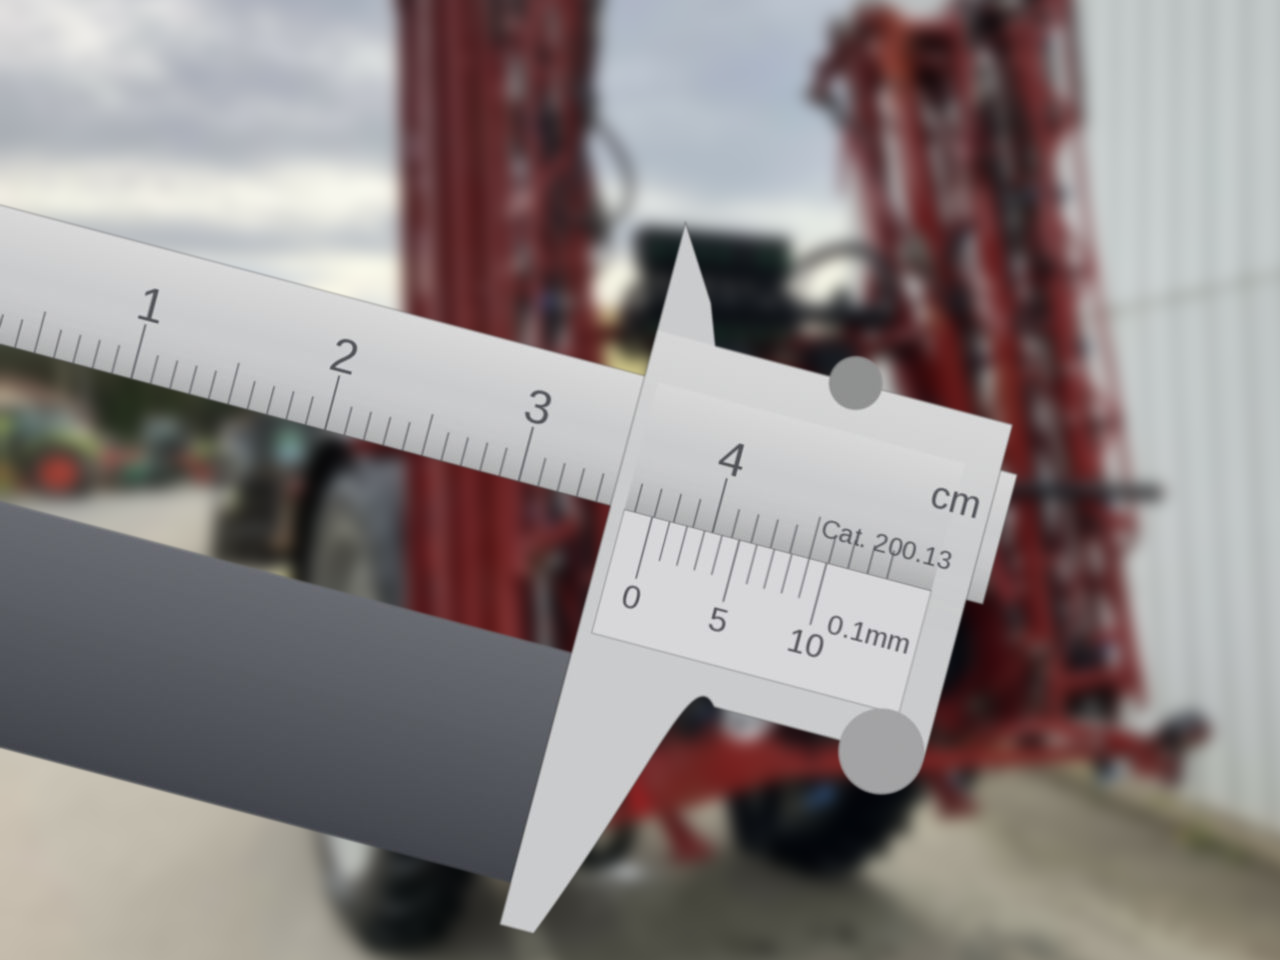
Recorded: 36.9
